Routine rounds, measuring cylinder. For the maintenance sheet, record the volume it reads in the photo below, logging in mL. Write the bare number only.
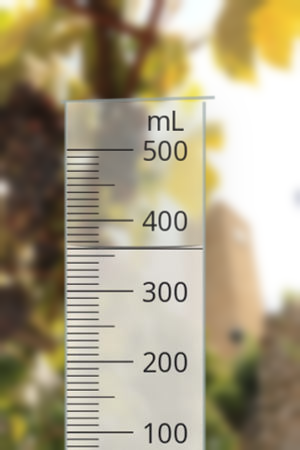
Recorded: 360
